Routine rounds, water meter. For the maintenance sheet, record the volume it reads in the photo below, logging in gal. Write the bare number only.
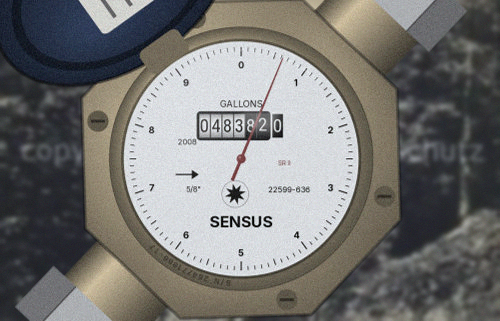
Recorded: 483820.6
